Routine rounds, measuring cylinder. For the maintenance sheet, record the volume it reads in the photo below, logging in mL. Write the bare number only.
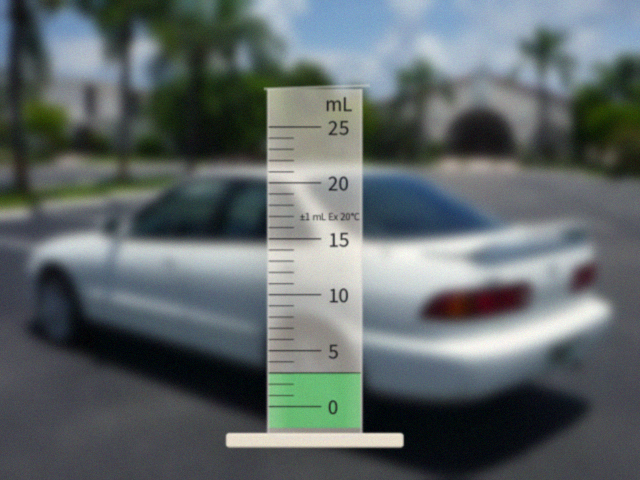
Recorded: 3
